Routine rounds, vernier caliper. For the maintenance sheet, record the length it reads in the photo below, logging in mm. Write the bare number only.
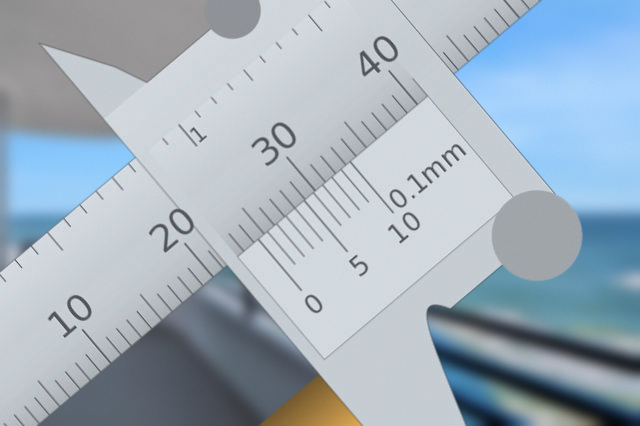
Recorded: 24.4
